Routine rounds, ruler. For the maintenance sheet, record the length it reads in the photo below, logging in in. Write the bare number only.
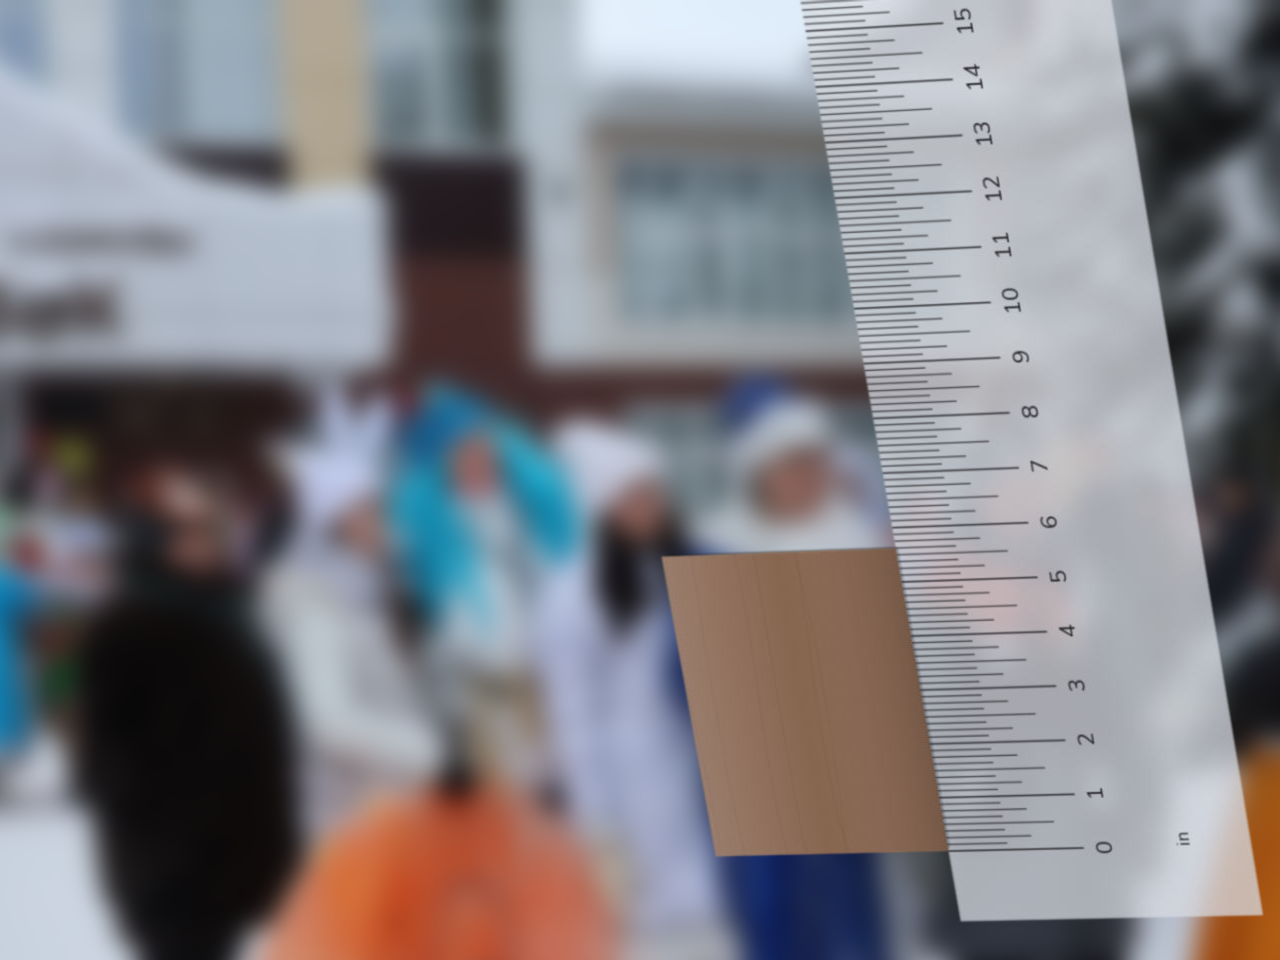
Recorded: 5.625
